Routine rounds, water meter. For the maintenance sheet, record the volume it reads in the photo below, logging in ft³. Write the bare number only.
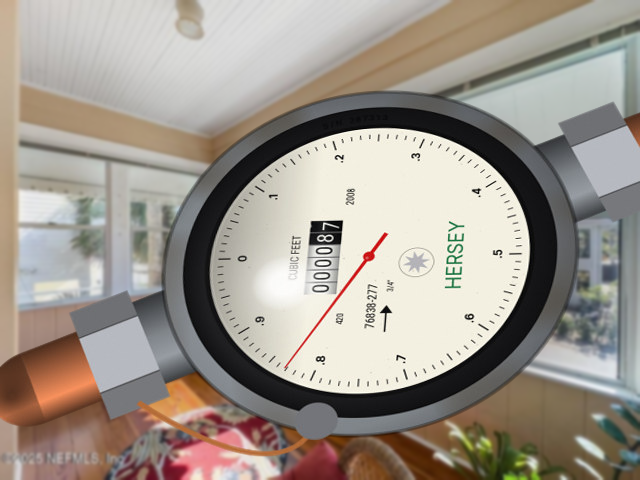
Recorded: 86.83
